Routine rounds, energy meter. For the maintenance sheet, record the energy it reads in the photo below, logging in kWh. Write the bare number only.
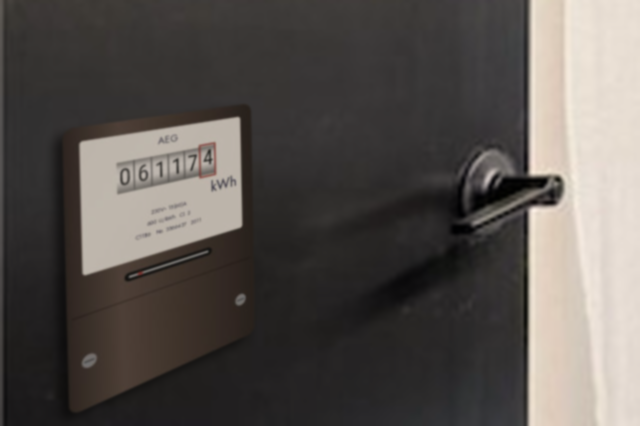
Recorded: 6117.4
